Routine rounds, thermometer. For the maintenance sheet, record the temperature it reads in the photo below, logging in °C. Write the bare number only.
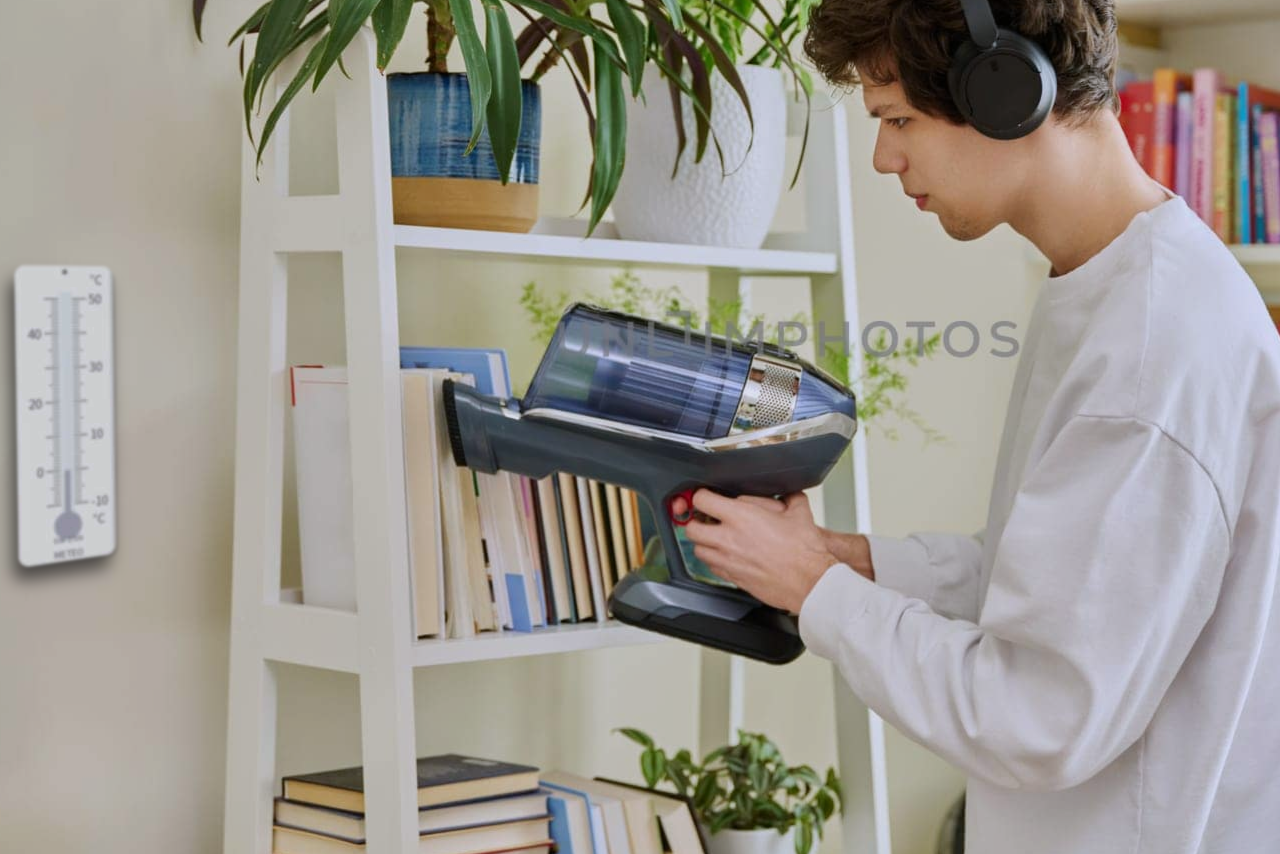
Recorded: 0
